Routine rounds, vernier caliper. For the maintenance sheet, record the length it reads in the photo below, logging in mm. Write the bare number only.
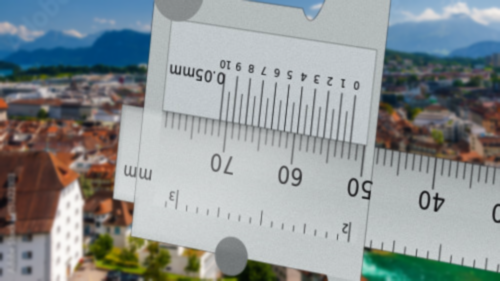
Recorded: 52.0
